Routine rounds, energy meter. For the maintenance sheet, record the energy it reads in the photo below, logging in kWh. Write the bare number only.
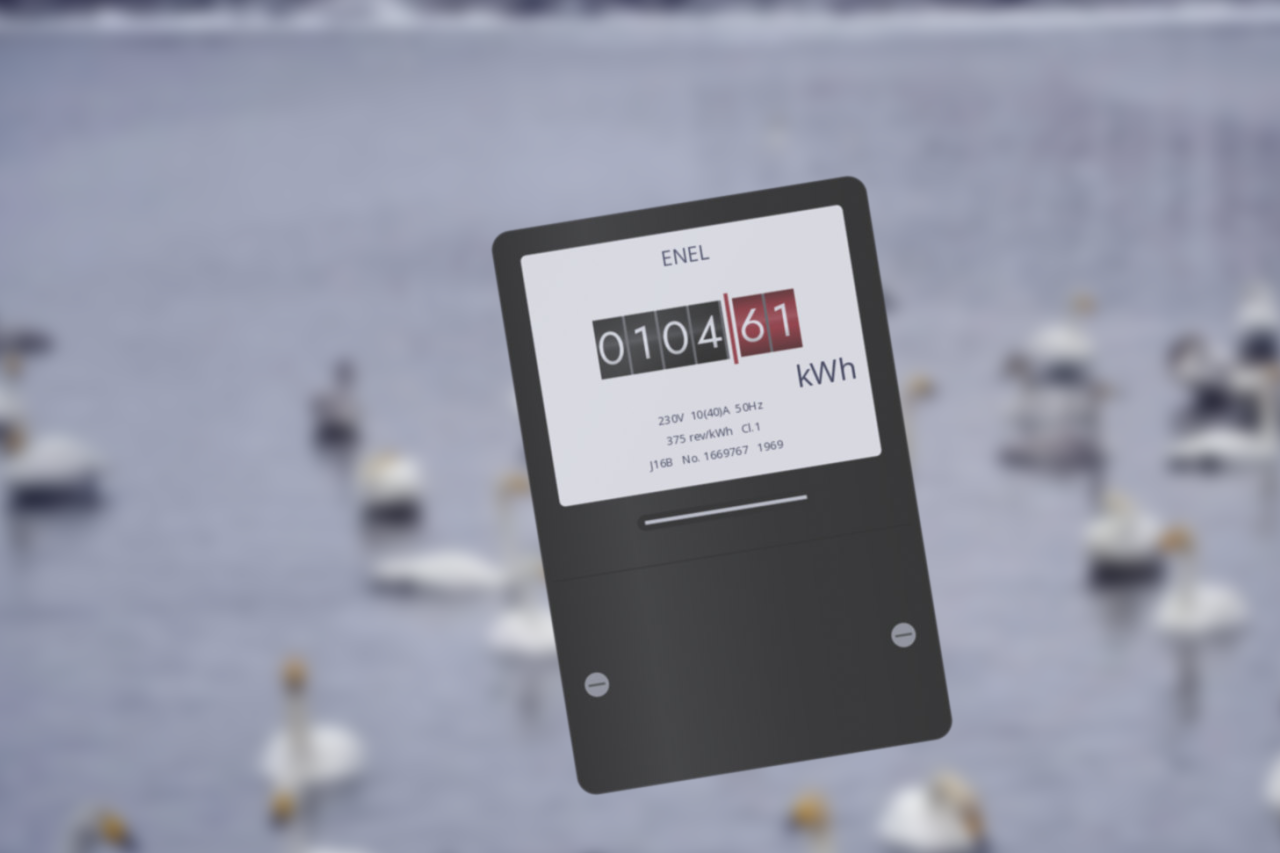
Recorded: 104.61
